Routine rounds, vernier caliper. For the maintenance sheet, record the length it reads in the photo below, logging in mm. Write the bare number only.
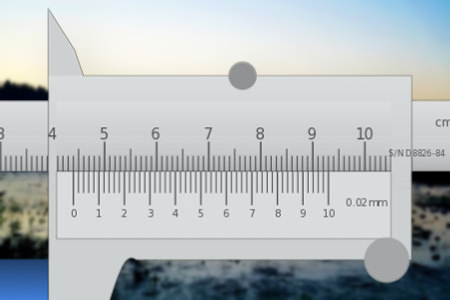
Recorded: 44.0
